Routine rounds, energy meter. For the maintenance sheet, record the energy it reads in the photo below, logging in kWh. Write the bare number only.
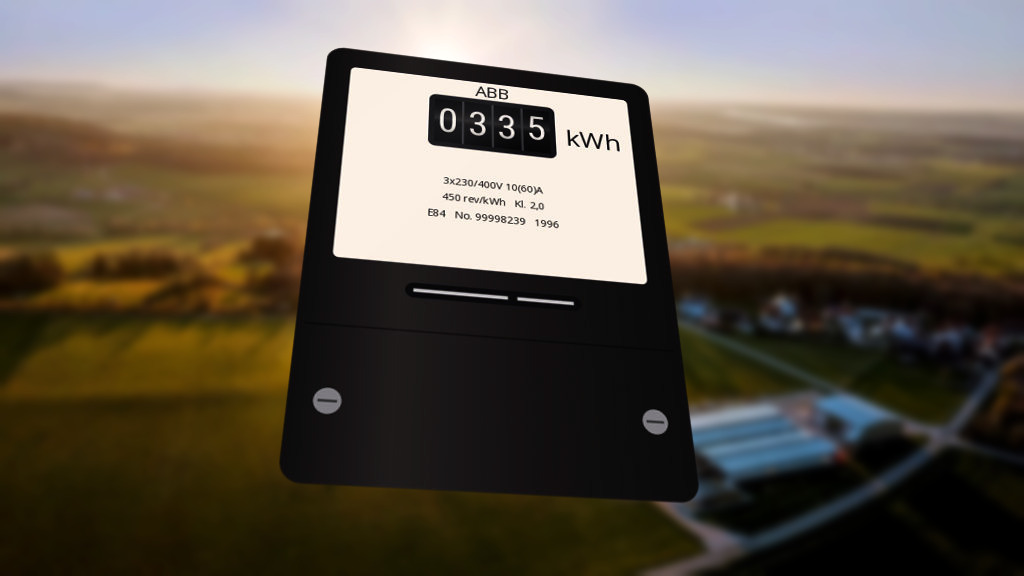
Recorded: 335
